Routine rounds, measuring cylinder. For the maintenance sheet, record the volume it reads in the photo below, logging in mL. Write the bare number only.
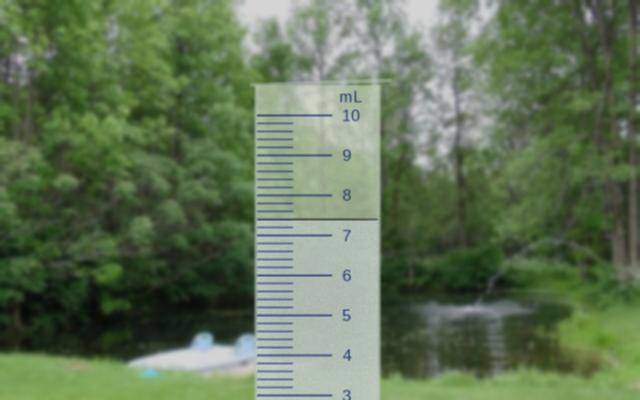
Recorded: 7.4
